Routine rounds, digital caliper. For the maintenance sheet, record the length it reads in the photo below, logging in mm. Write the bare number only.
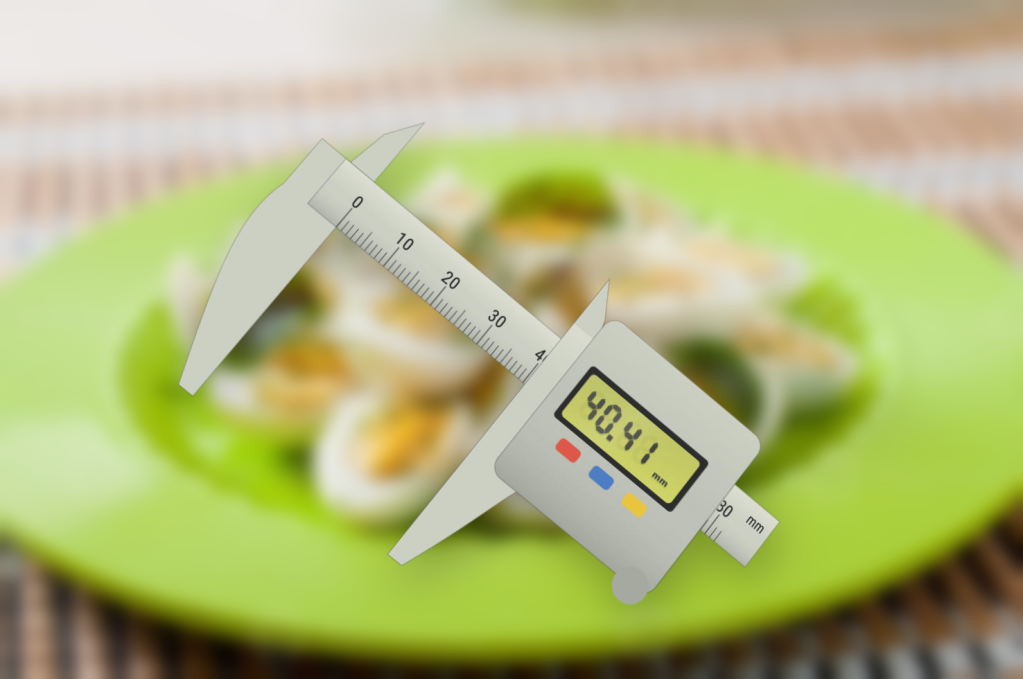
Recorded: 40.41
